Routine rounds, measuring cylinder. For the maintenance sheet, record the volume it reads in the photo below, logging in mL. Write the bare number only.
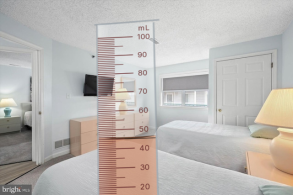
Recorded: 45
